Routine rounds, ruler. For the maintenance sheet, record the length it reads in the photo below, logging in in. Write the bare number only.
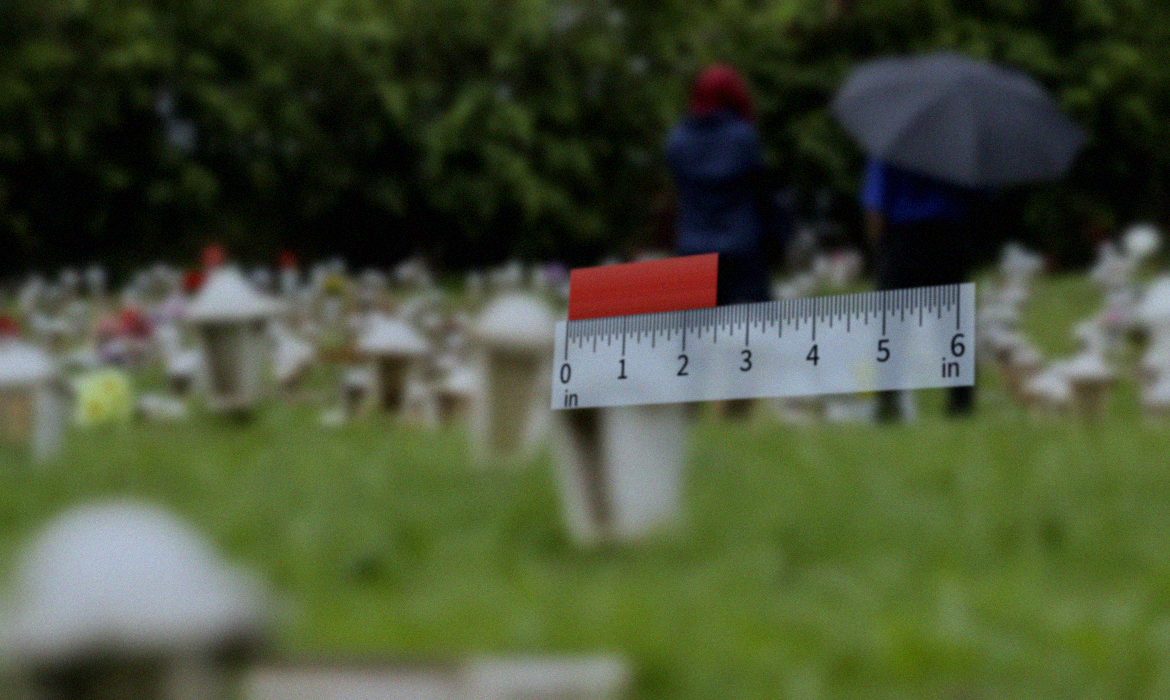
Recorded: 2.5
